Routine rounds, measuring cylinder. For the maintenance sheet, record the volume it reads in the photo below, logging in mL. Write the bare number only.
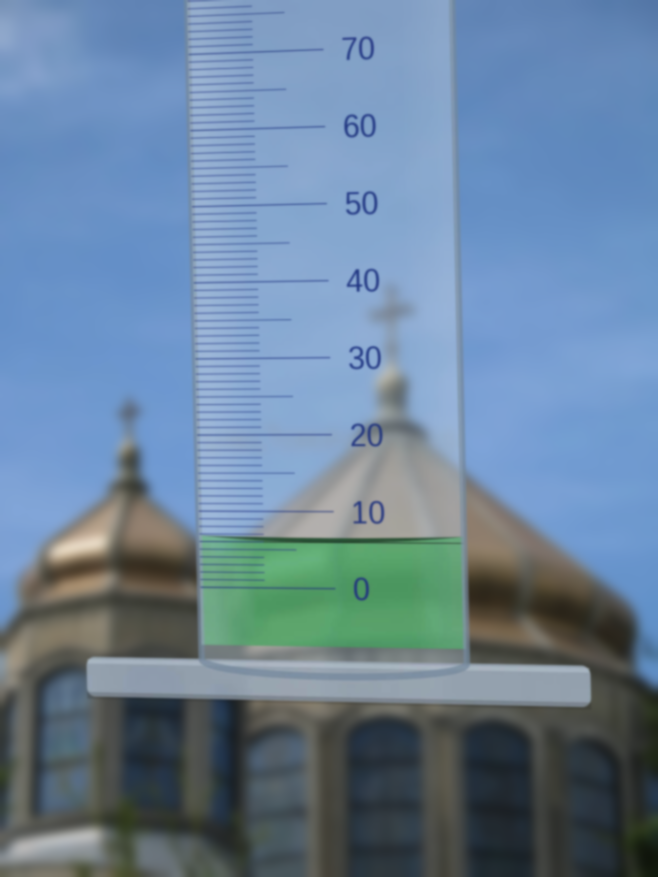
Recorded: 6
